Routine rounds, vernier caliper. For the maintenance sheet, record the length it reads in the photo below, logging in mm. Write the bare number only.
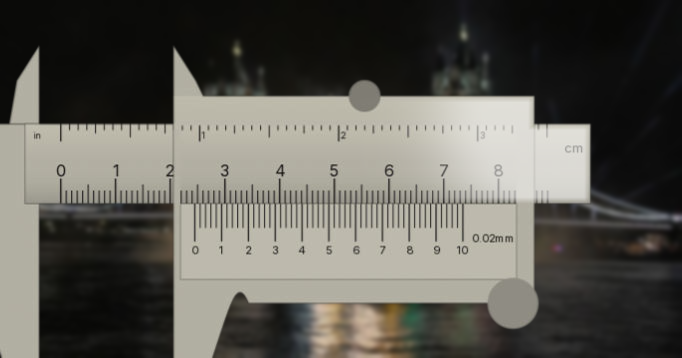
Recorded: 24.5
